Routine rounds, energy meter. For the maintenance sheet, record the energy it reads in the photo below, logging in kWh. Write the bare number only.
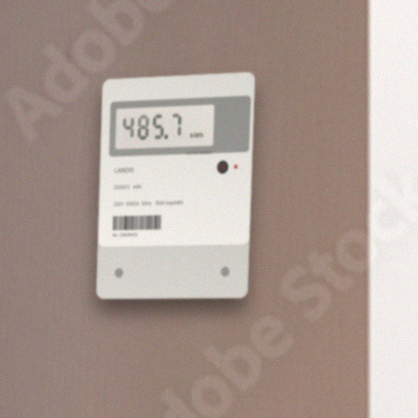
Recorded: 485.7
